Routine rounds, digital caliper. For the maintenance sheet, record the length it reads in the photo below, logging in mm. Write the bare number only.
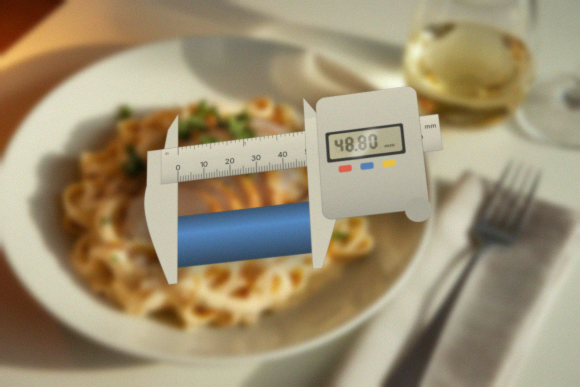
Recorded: 48.80
